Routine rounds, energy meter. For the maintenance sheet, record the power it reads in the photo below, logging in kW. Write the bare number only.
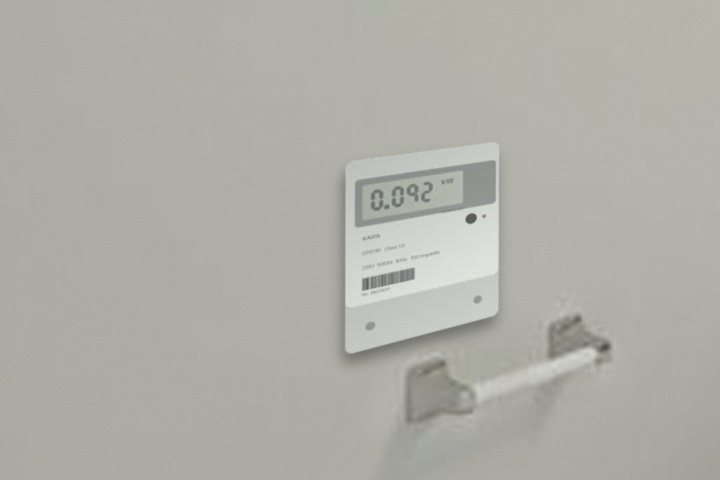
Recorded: 0.092
